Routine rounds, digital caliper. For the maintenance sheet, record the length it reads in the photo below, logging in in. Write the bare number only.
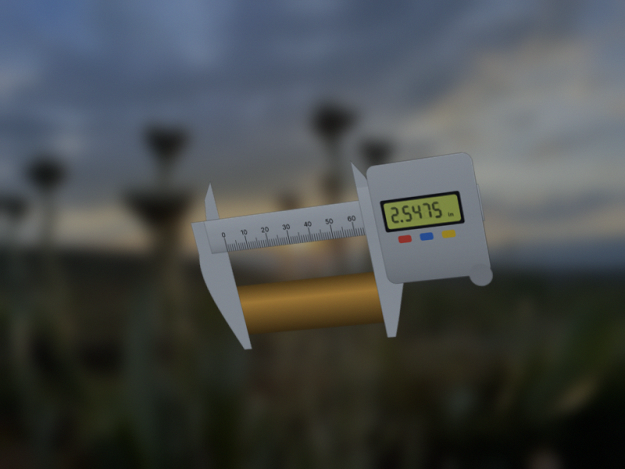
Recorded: 2.5475
